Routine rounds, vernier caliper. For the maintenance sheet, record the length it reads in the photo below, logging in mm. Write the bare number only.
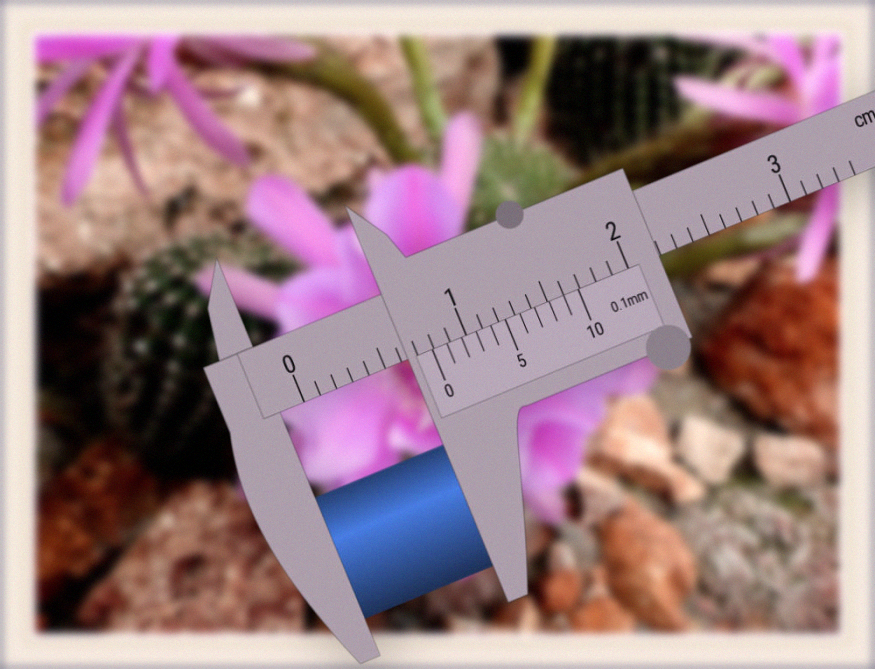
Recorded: 7.9
